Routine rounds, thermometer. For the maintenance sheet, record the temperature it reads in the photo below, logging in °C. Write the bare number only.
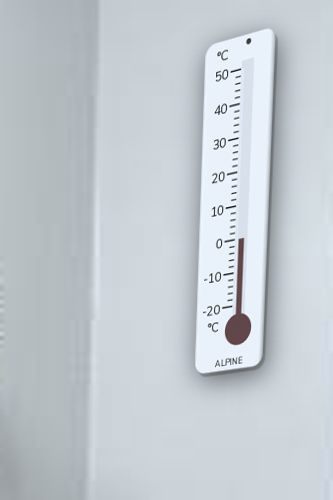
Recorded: 0
